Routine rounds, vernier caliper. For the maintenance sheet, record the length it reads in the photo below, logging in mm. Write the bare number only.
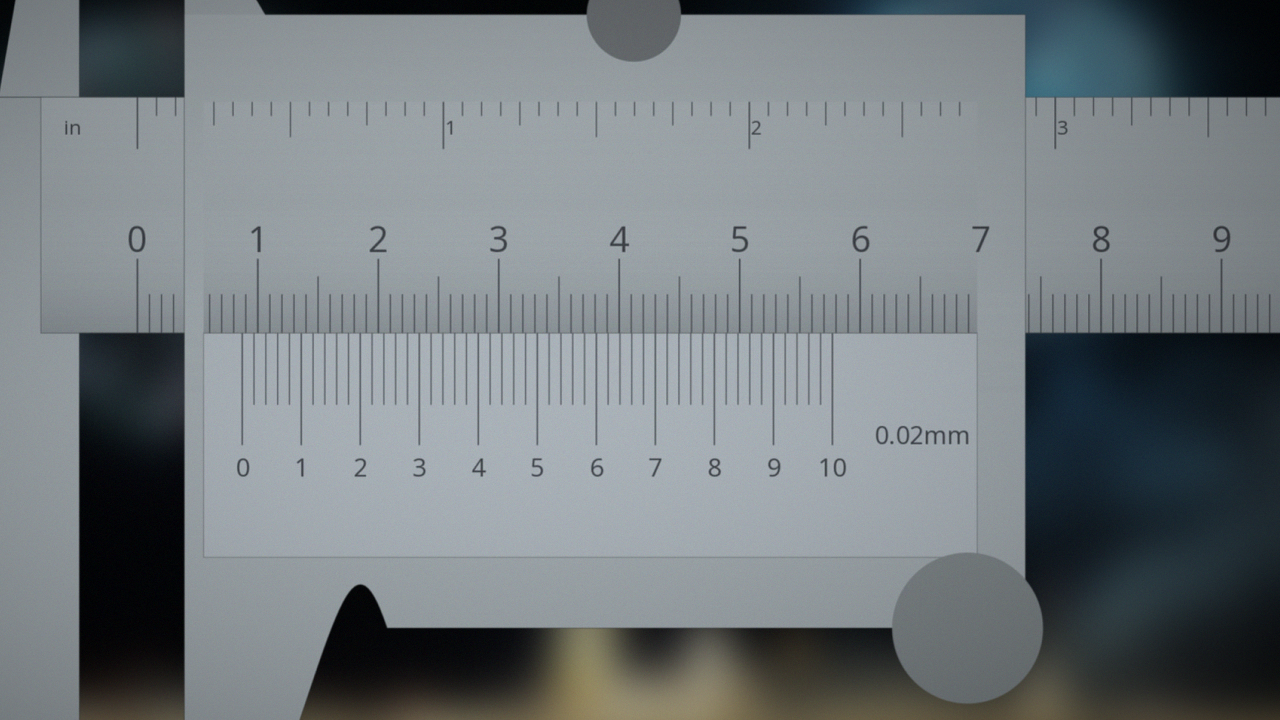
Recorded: 8.7
